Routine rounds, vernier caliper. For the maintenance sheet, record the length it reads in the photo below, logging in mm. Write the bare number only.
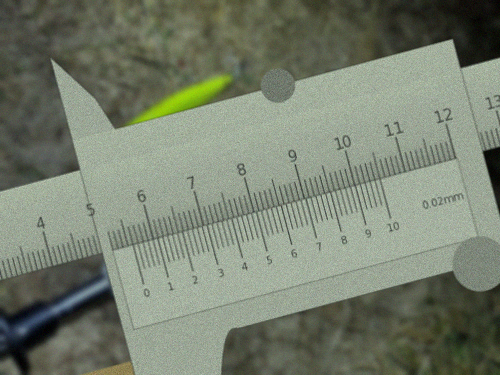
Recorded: 56.0
